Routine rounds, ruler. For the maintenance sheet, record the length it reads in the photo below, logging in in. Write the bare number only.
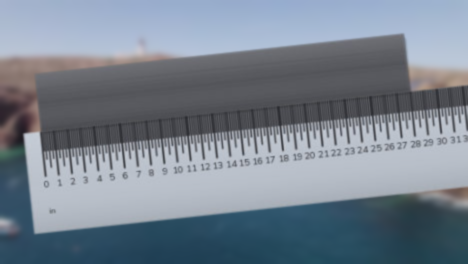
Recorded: 28
